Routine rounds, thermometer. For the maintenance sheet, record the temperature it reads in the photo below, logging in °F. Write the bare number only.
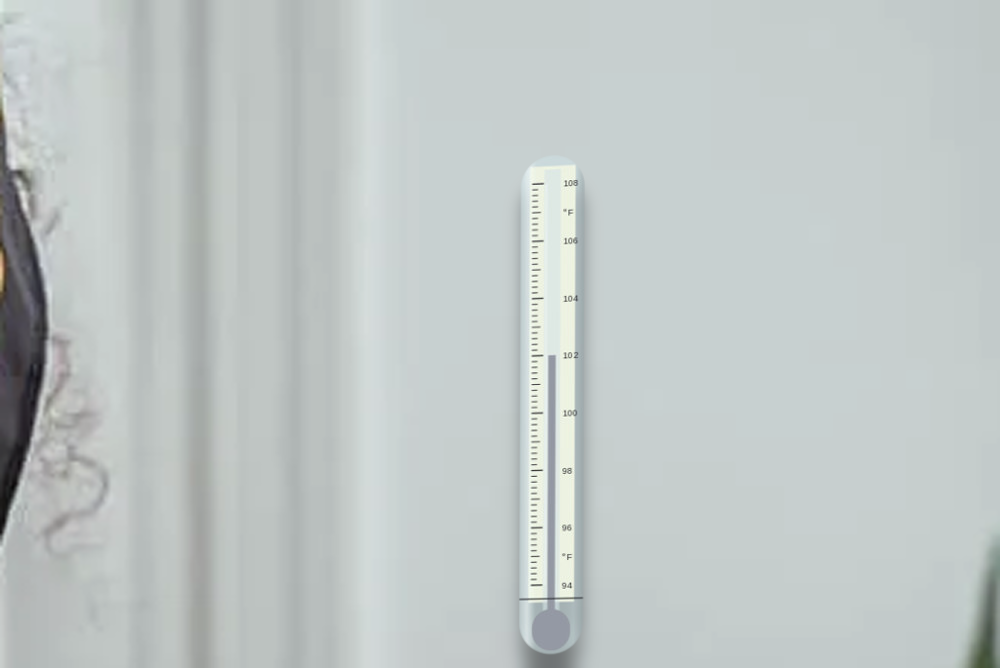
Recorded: 102
